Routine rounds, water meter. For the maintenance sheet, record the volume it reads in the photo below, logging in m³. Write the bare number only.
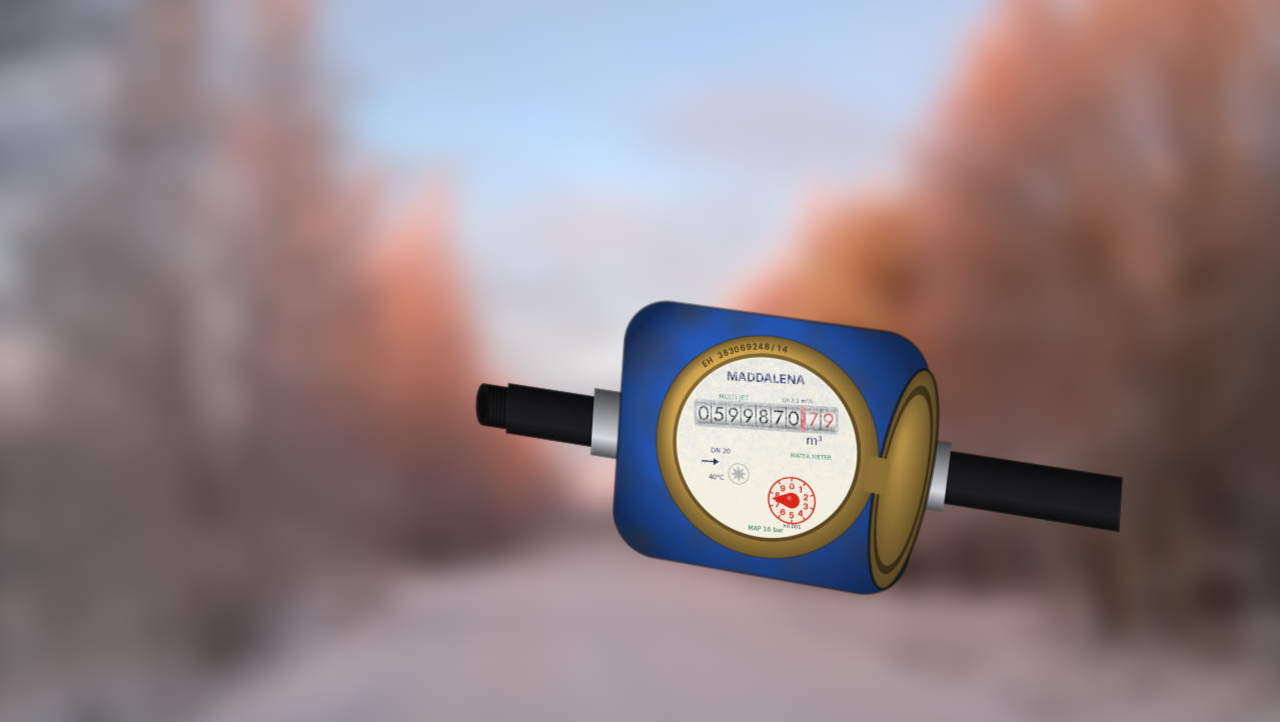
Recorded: 599870.797
